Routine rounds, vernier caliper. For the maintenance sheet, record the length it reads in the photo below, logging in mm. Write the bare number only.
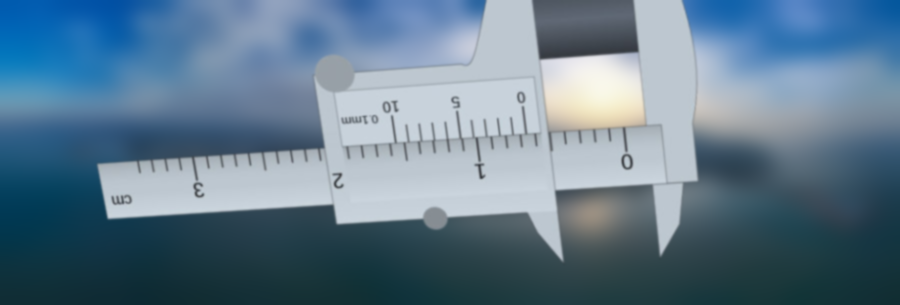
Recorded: 6.6
